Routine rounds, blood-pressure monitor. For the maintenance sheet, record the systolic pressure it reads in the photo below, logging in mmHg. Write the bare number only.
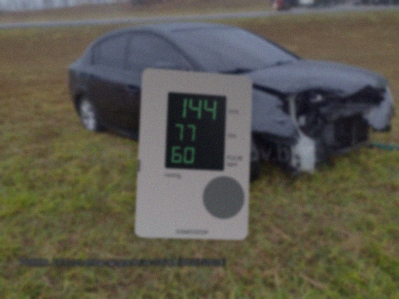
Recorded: 144
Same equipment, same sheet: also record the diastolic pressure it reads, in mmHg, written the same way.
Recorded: 77
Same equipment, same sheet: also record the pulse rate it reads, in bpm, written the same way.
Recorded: 60
